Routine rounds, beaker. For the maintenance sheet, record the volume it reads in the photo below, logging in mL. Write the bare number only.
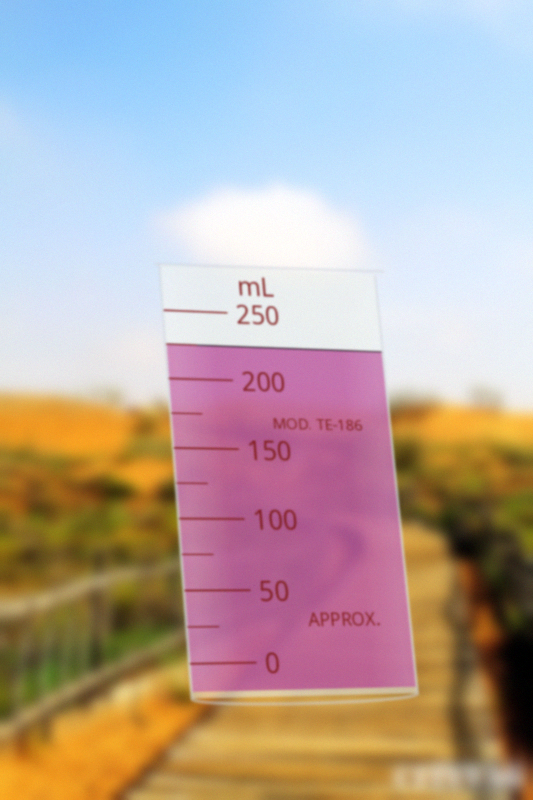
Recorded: 225
